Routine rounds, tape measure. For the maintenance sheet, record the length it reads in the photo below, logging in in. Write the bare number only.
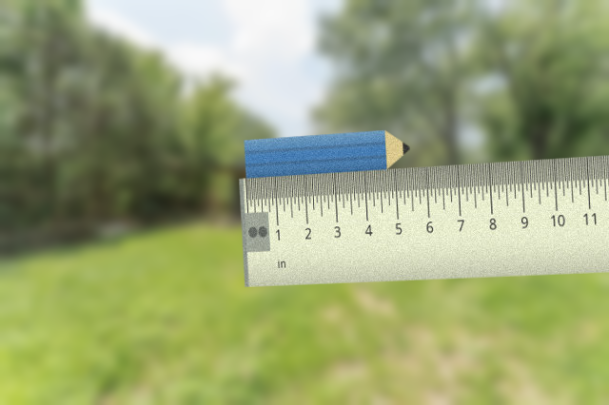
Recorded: 5.5
